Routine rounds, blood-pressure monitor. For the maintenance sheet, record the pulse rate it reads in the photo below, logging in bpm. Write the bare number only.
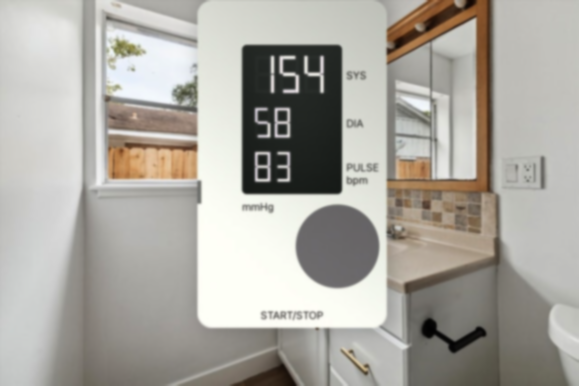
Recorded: 83
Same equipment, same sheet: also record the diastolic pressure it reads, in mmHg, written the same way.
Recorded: 58
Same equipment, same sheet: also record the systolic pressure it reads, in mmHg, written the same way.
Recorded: 154
